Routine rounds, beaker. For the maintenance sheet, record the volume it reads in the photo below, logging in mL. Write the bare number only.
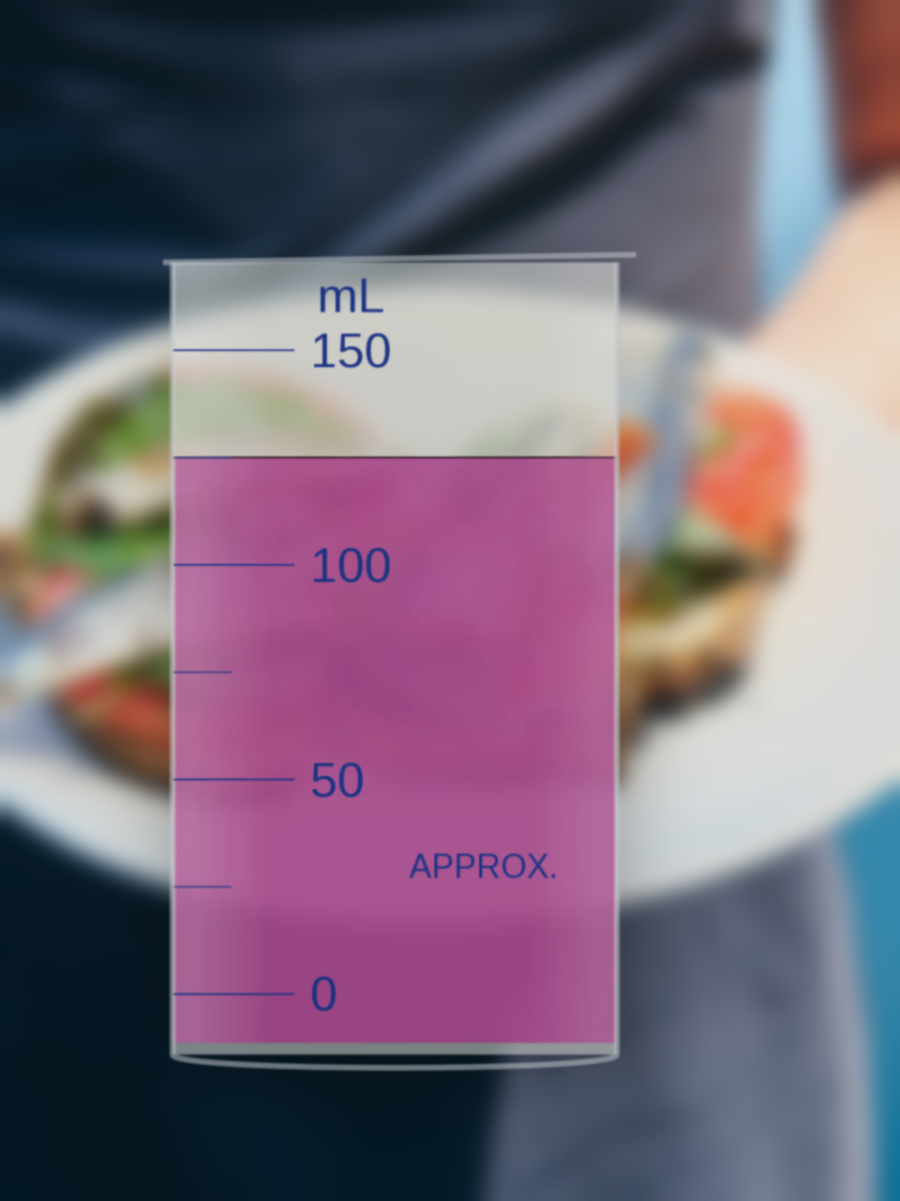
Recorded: 125
